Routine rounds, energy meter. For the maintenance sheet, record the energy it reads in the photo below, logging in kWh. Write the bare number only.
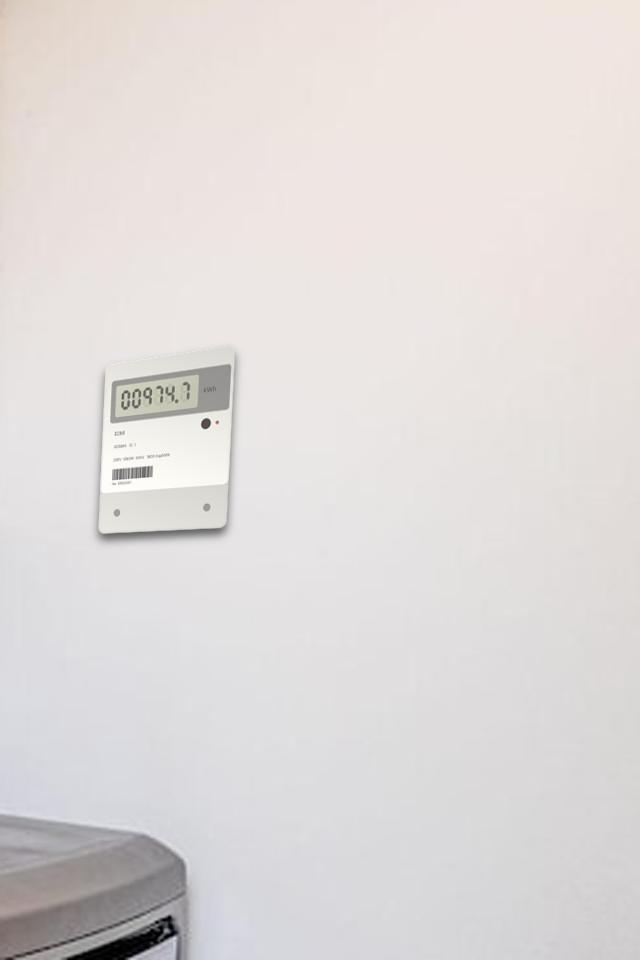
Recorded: 974.7
